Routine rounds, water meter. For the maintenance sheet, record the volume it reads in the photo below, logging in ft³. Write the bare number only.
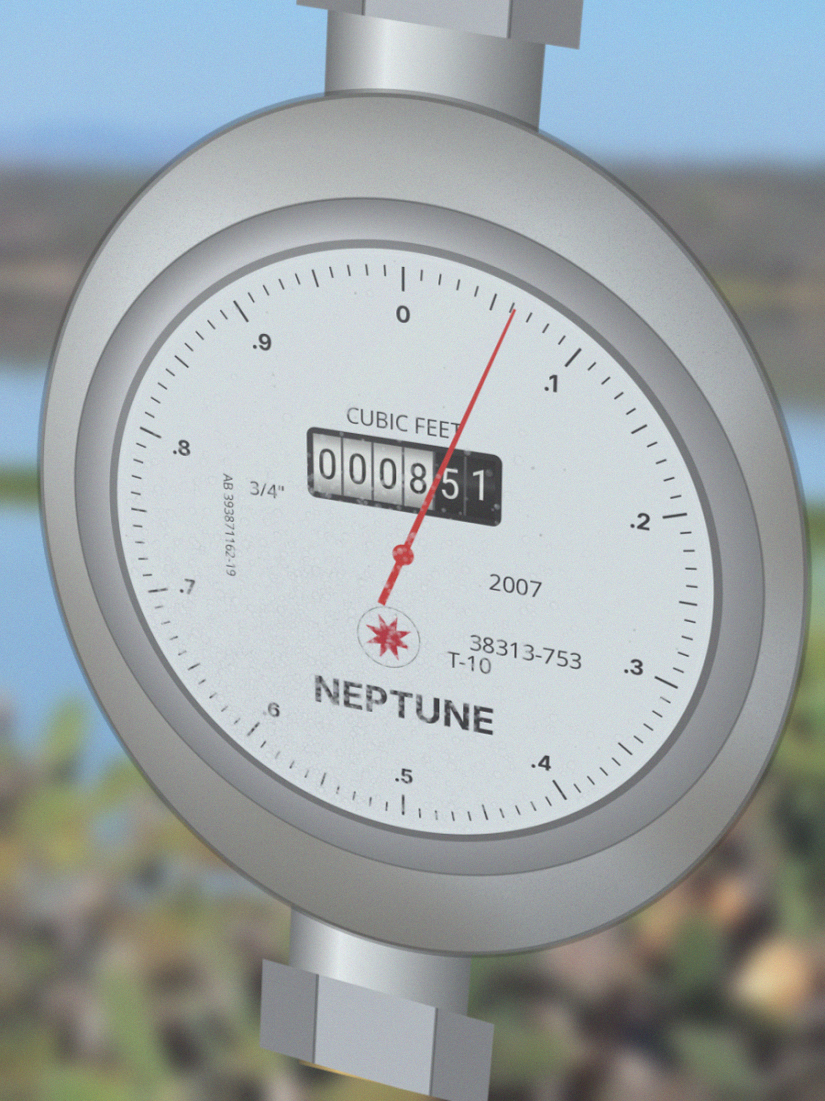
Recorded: 851.06
